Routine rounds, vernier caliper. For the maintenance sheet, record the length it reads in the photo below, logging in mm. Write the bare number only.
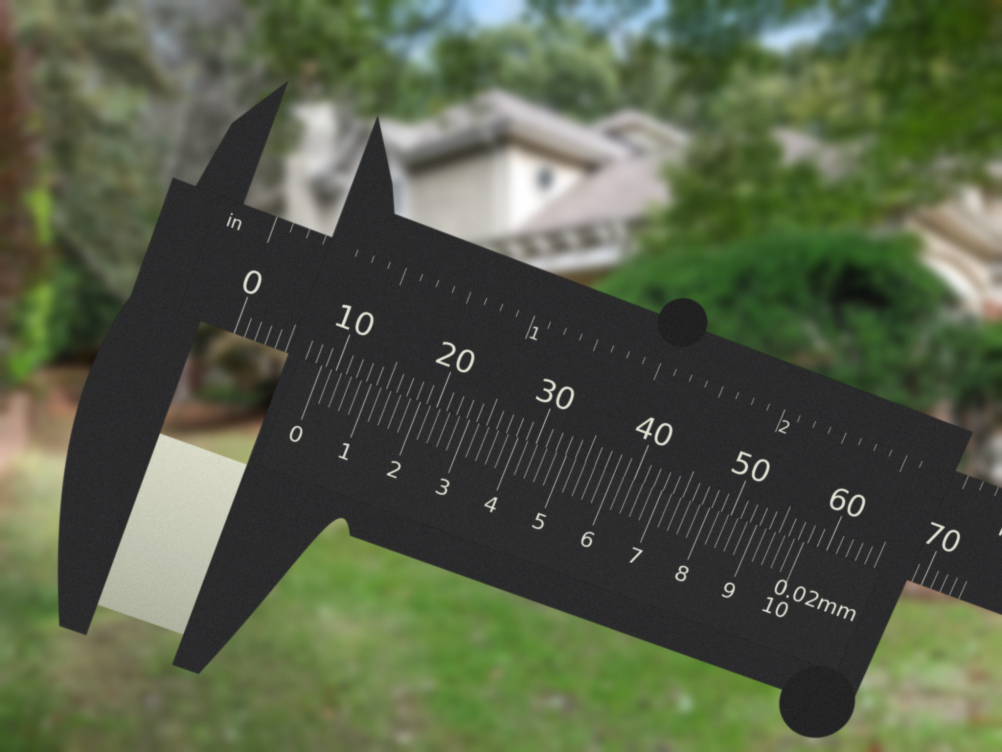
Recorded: 8.6
